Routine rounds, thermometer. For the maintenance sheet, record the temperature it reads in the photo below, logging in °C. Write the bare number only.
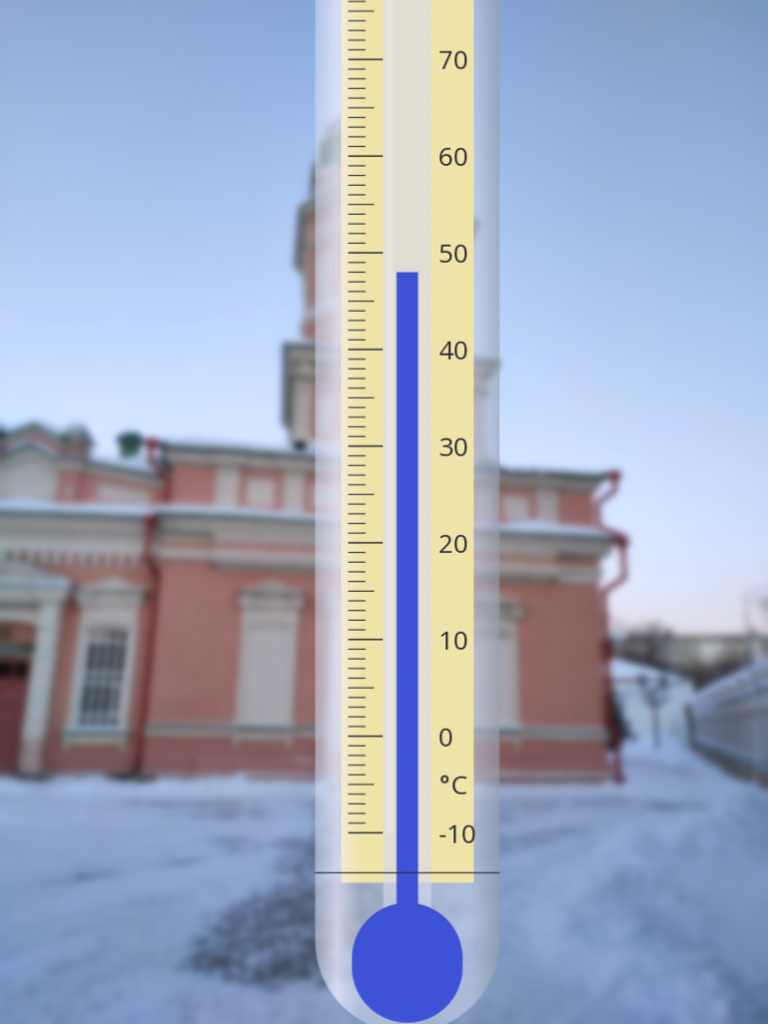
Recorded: 48
